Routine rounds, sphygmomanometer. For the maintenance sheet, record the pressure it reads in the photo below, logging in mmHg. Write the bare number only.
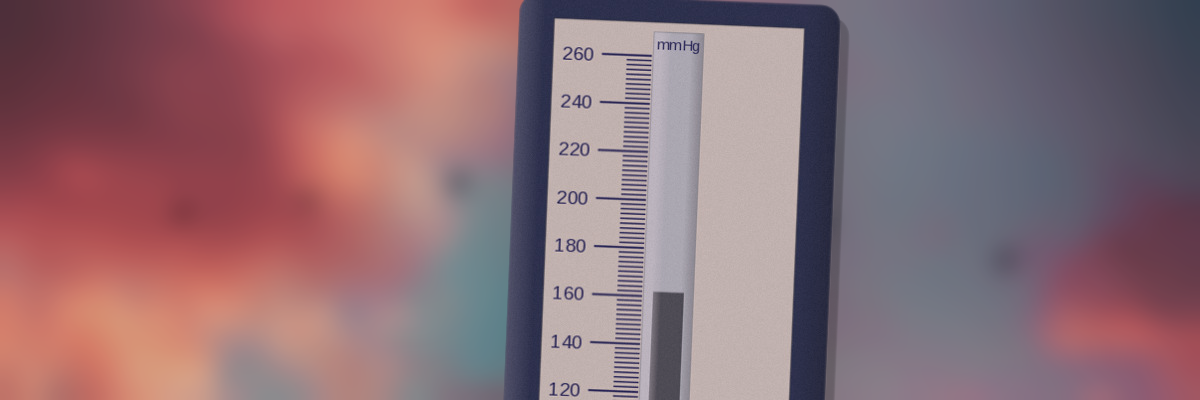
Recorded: 162
